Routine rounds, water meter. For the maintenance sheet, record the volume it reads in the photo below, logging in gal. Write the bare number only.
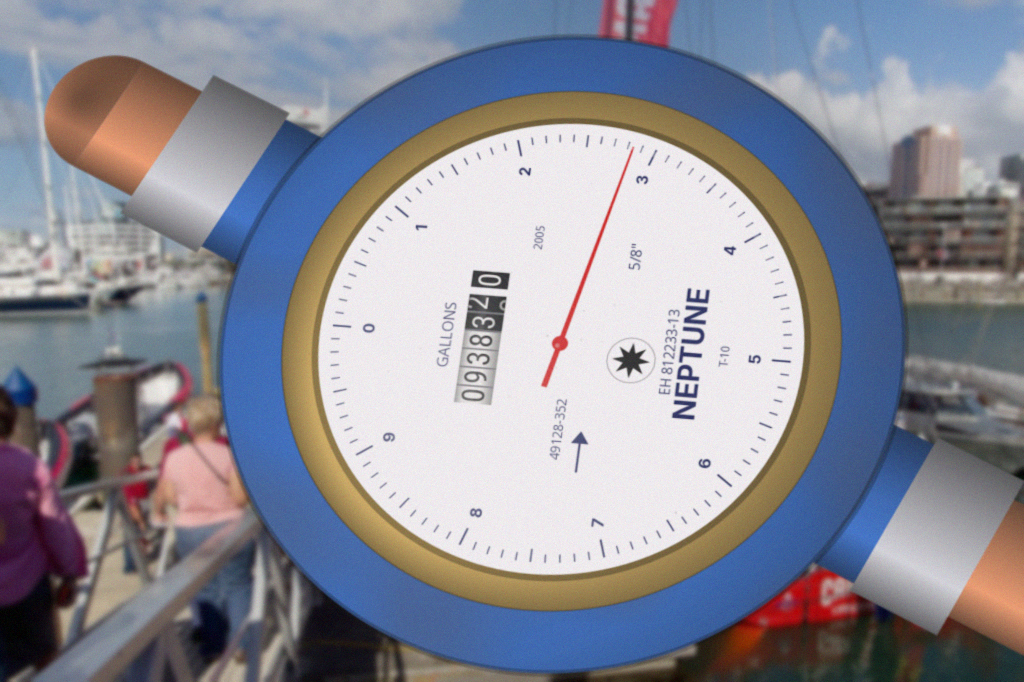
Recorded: 938322.8
